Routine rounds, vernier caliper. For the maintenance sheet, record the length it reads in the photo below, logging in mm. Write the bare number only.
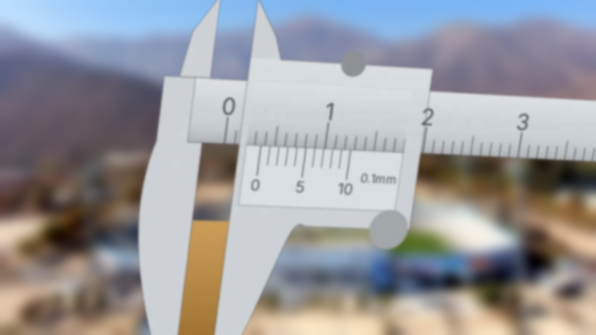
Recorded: 3.6
